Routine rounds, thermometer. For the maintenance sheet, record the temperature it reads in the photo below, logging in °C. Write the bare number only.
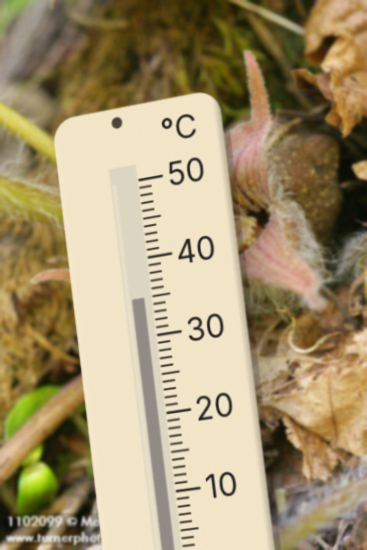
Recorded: 35
